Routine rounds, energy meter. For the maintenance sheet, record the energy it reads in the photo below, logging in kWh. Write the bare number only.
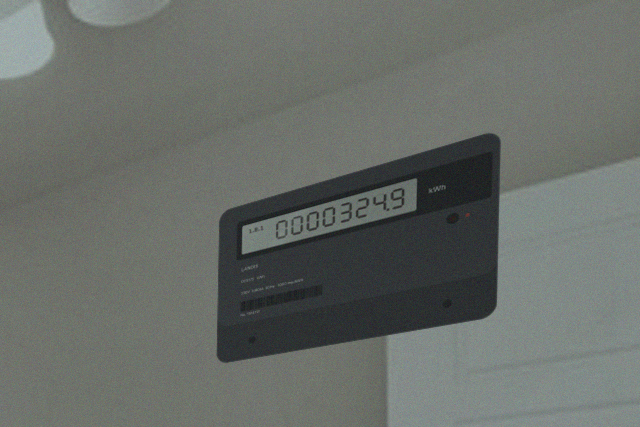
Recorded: 324.9
